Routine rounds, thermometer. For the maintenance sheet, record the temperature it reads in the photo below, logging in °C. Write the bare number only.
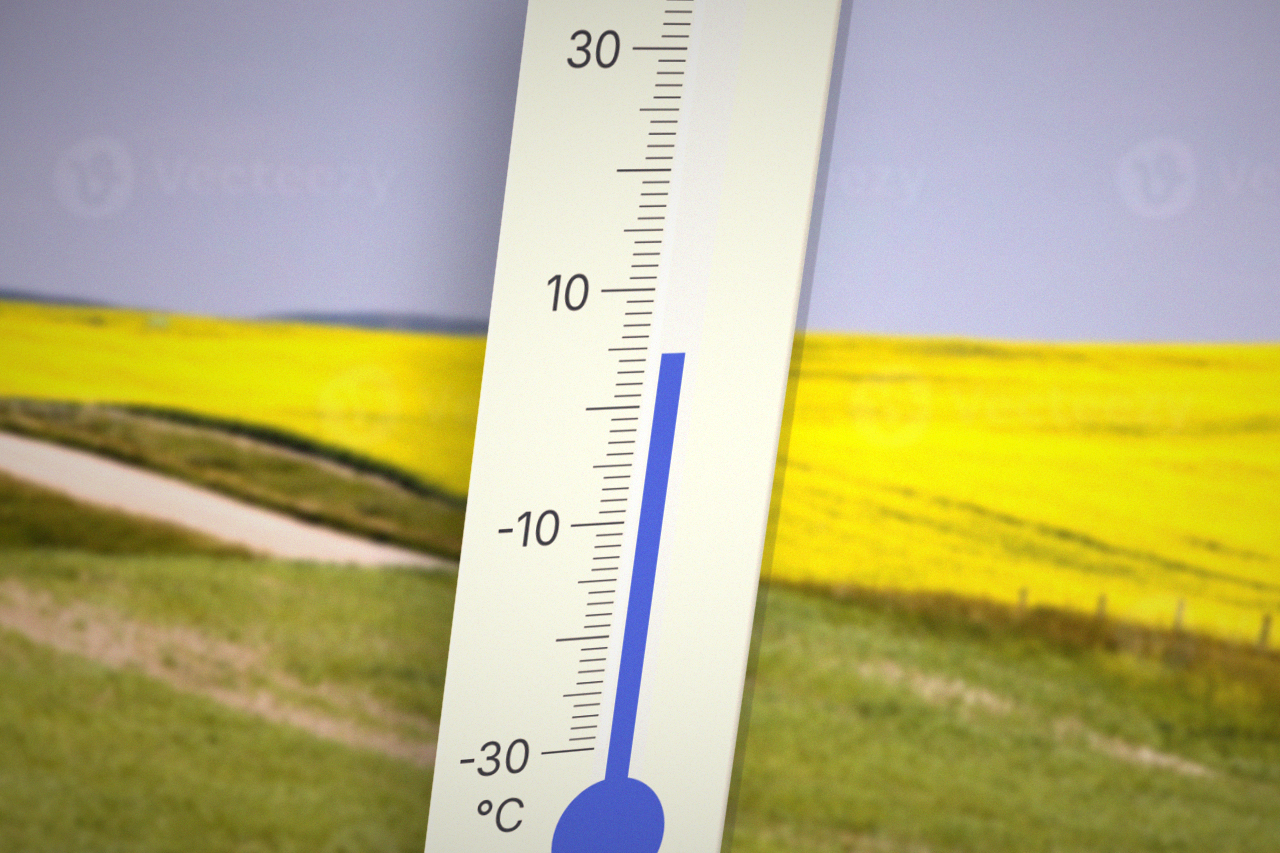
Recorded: 4.5
